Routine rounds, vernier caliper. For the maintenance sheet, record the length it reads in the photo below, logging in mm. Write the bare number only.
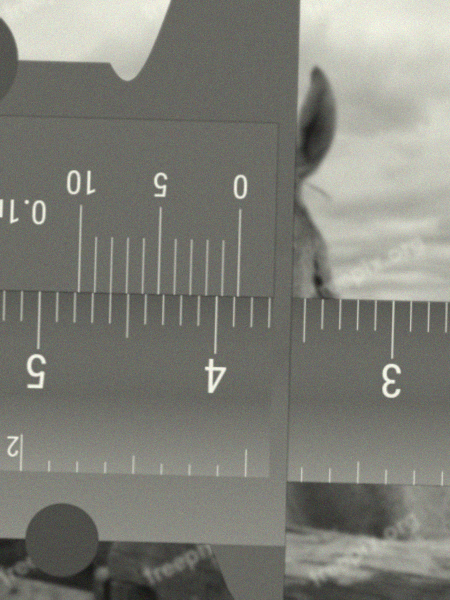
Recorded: 38.8
